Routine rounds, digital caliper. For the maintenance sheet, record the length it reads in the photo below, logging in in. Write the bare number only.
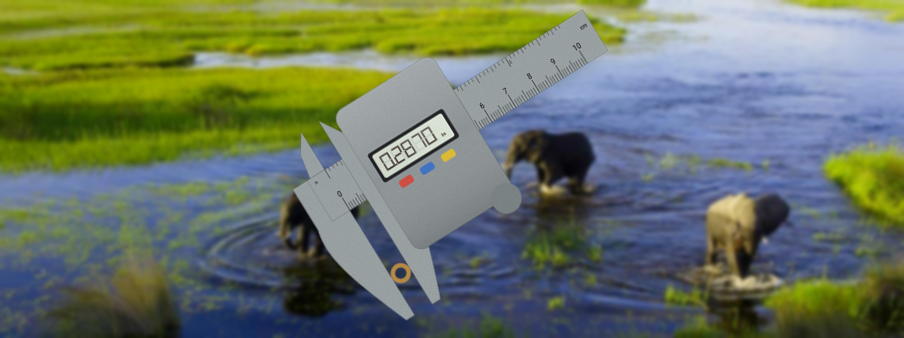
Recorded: 0.2870
